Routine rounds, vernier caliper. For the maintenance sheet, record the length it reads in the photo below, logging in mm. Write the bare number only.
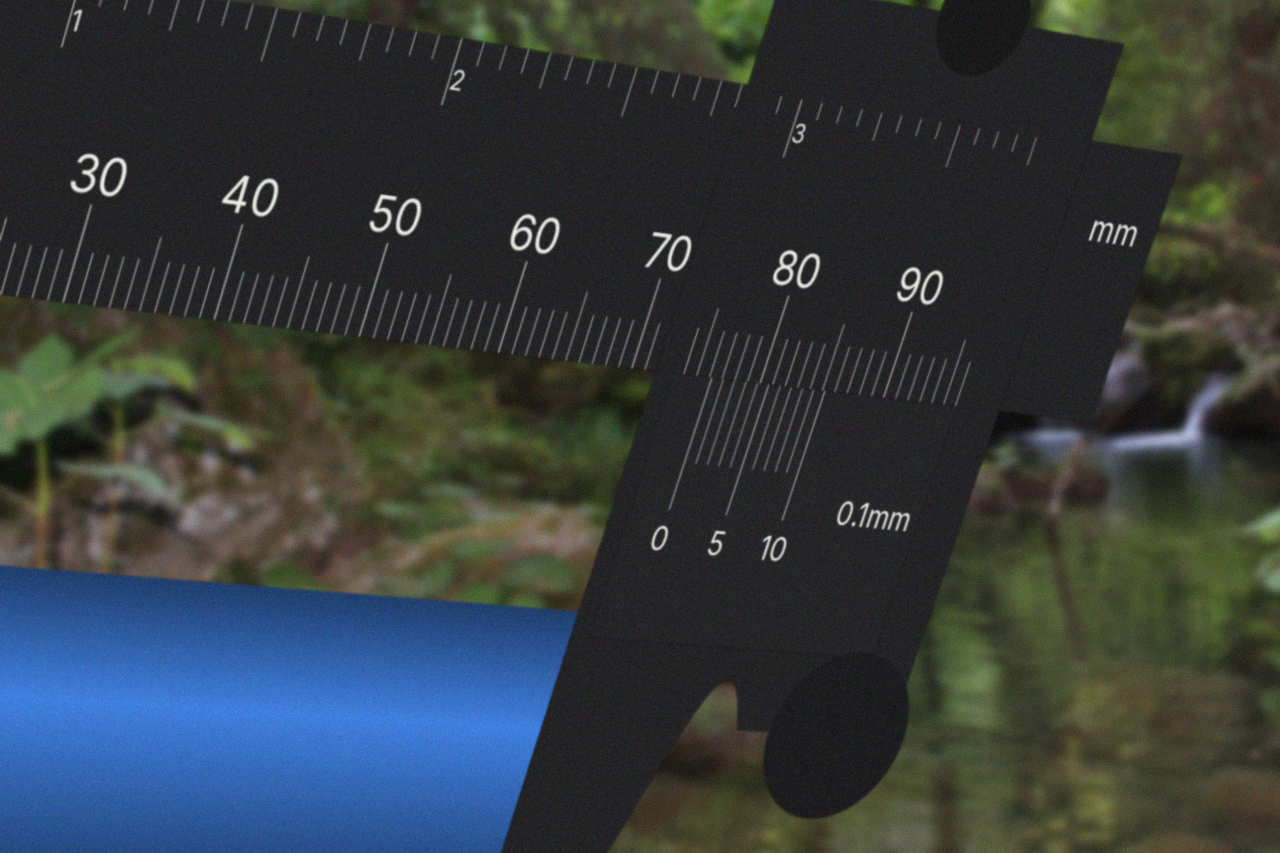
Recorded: 76.2
